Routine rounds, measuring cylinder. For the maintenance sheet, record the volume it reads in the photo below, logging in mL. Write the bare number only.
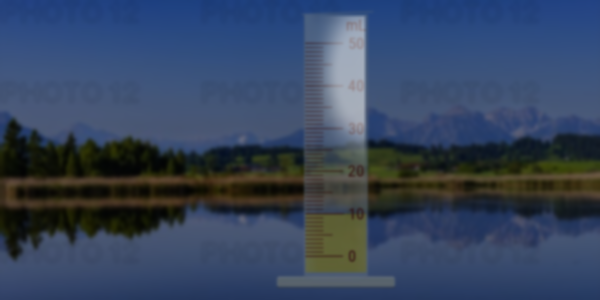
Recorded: 10
